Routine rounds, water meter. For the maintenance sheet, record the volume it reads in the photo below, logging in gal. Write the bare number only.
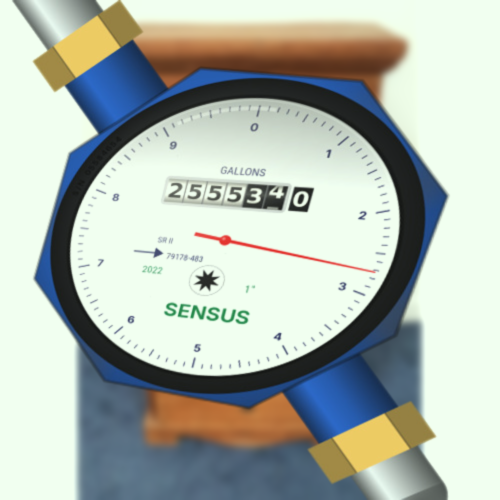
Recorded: 2555342.7
